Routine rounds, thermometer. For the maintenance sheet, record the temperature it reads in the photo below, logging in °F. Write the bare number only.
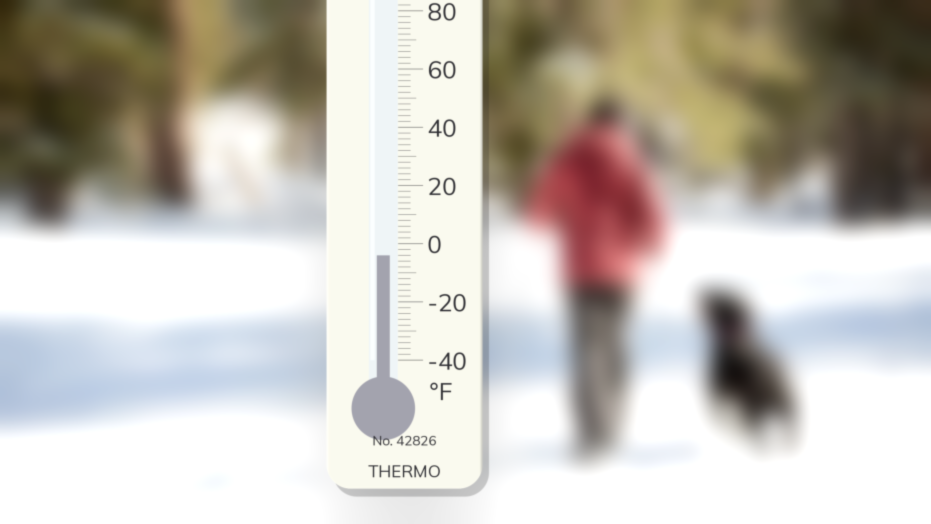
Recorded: -4
